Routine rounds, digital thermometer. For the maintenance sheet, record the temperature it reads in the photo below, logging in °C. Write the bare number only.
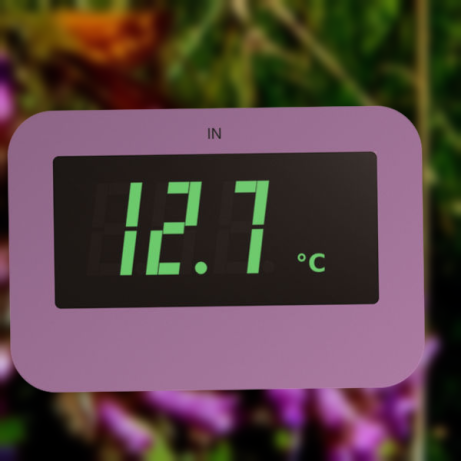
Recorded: 12.7
